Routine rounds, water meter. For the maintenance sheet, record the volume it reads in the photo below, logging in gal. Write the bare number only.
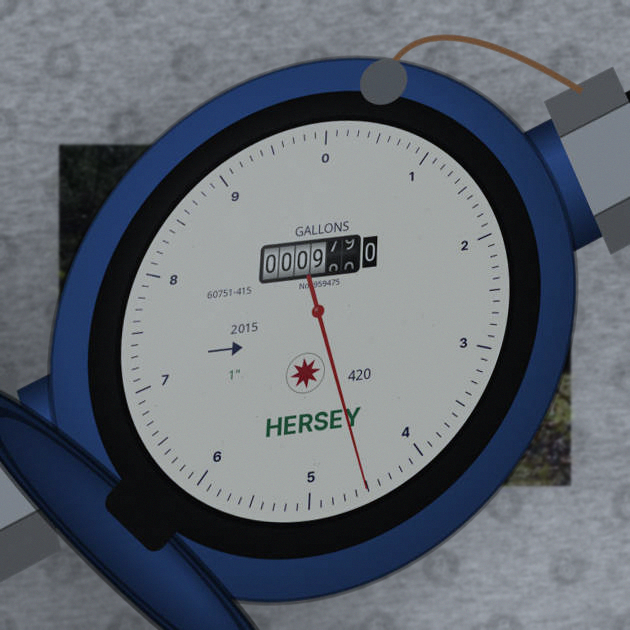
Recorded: 9794.5
